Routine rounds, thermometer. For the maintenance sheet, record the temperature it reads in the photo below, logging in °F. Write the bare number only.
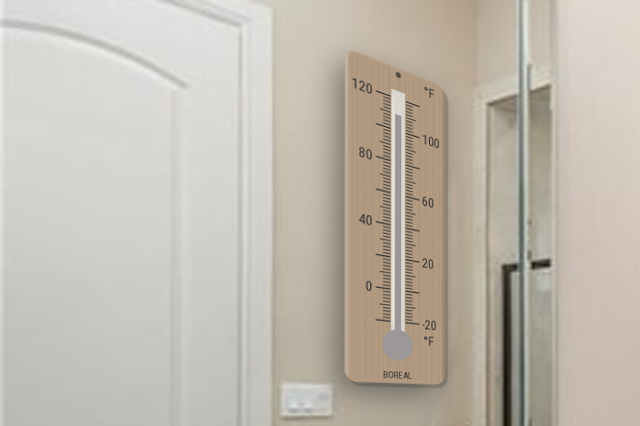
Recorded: 110
